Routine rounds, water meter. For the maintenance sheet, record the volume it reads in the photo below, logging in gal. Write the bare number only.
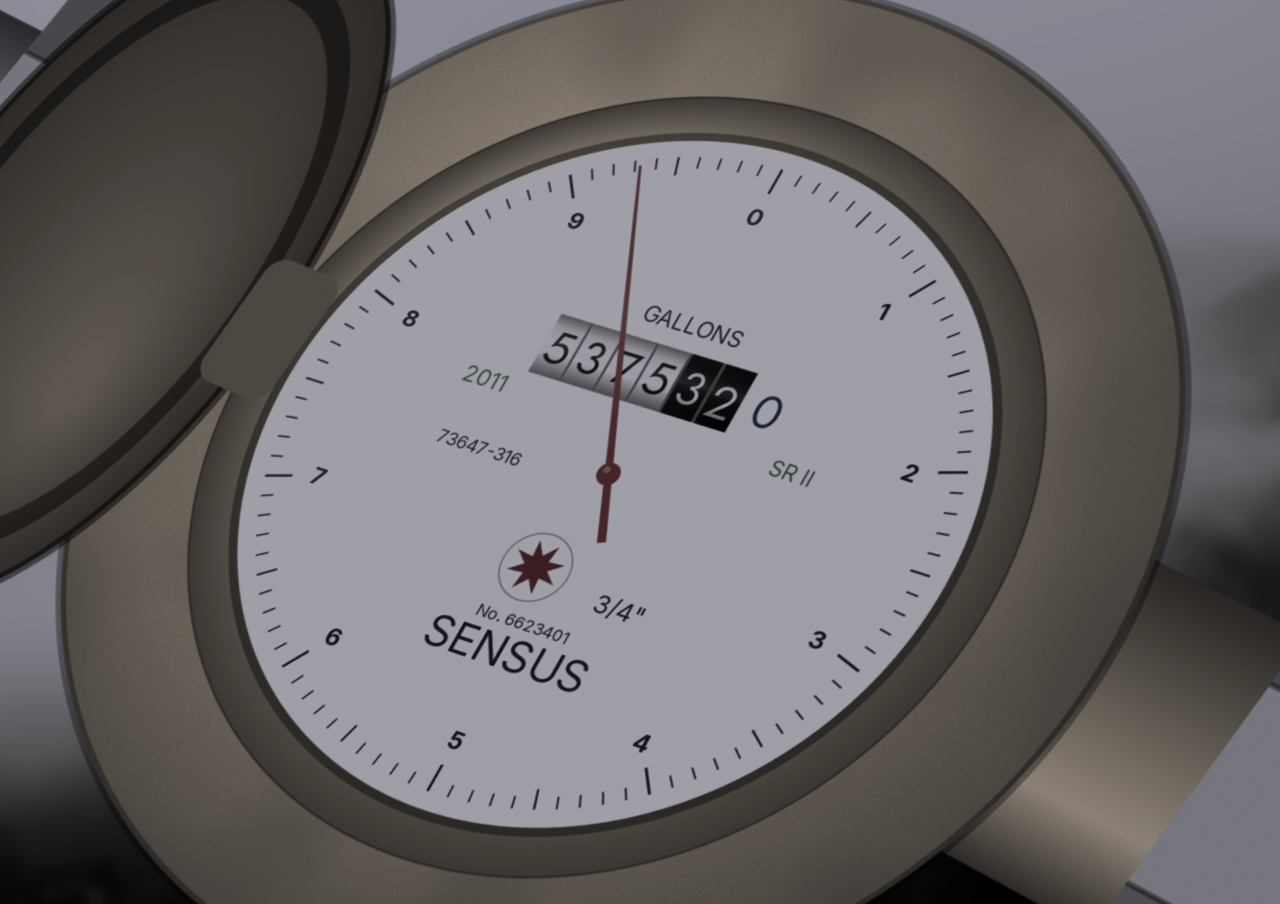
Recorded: 5375319.3
